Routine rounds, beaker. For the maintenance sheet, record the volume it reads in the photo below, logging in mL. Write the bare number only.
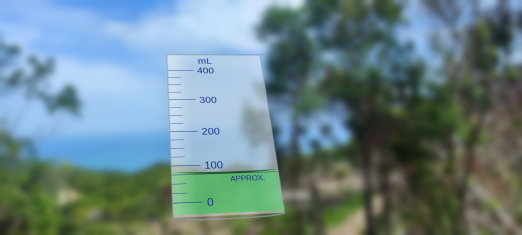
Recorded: 75
